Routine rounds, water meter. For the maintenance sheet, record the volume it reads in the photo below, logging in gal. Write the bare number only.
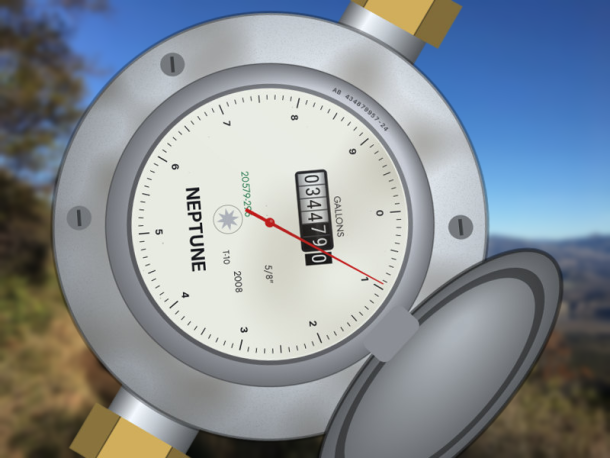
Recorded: 344790.9
